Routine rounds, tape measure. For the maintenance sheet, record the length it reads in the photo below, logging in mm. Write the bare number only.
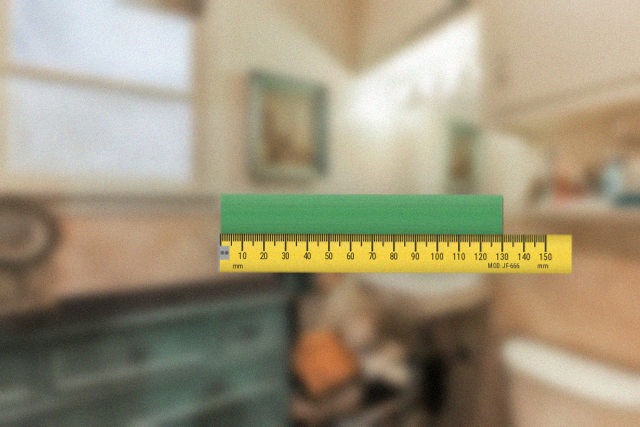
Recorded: 130
